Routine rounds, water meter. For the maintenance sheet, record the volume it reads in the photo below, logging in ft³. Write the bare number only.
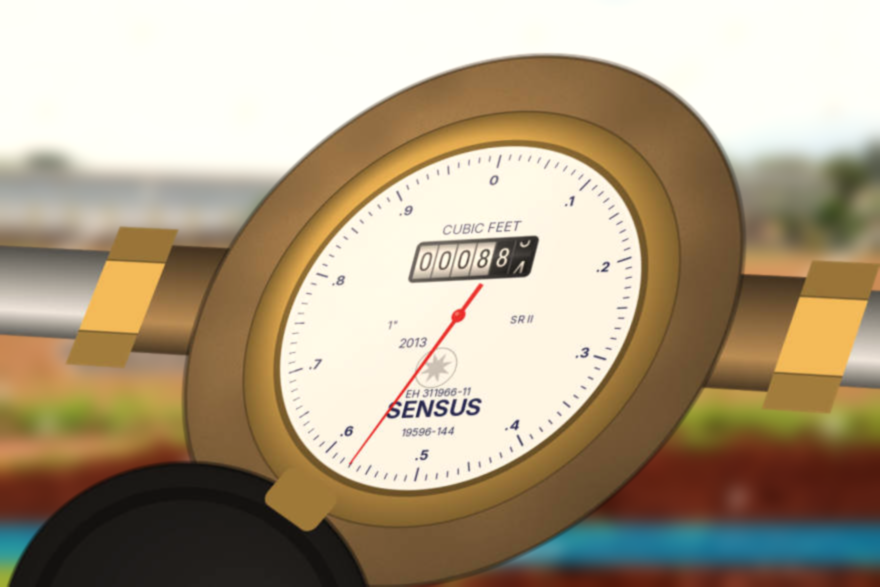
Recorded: 883.57
